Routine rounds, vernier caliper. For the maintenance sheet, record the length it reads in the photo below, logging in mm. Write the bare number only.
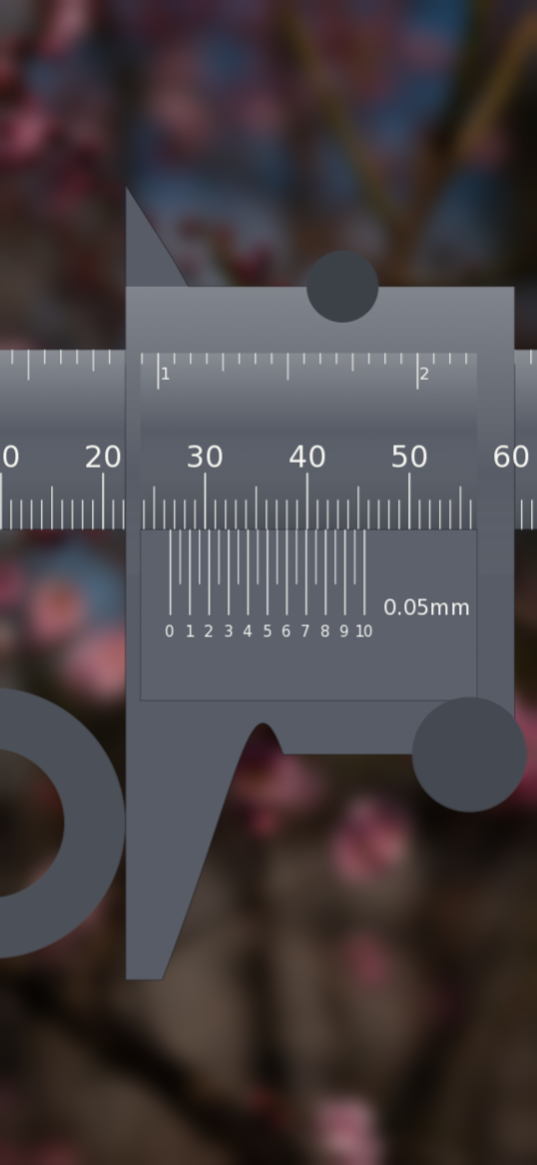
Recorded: 26.6
